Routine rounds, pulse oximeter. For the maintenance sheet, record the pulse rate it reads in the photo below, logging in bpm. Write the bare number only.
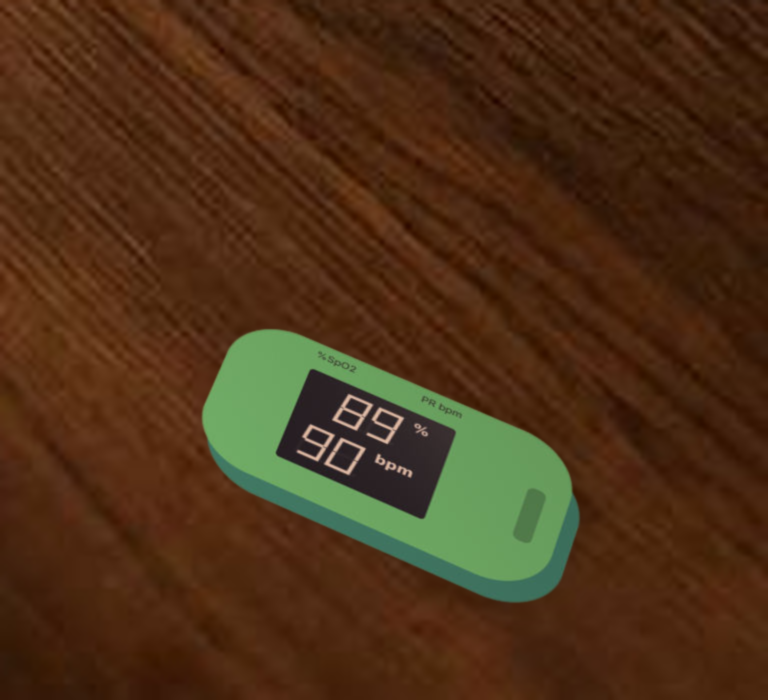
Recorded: 90
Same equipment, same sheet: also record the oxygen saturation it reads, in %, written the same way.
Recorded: 89
